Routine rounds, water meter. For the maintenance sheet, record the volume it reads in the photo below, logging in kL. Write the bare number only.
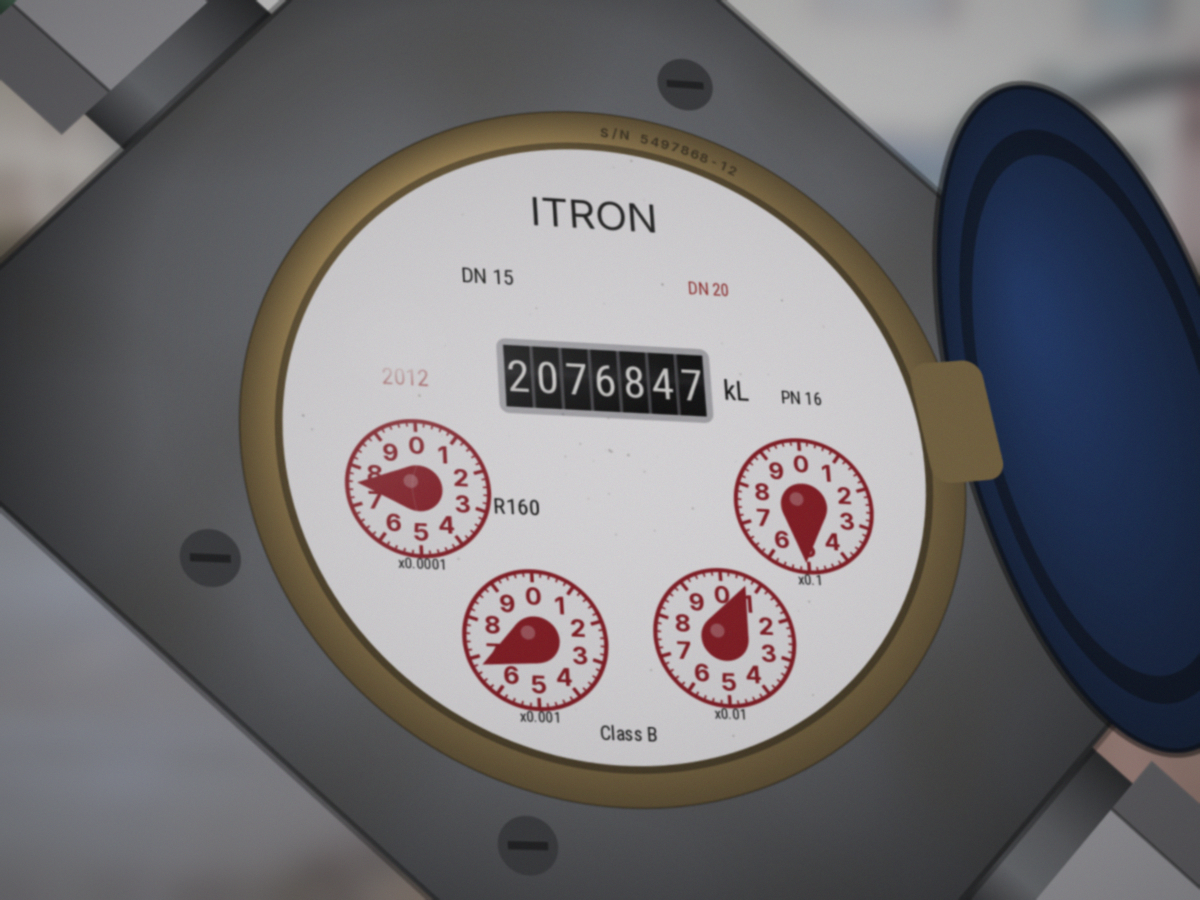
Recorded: 2076847.5067
